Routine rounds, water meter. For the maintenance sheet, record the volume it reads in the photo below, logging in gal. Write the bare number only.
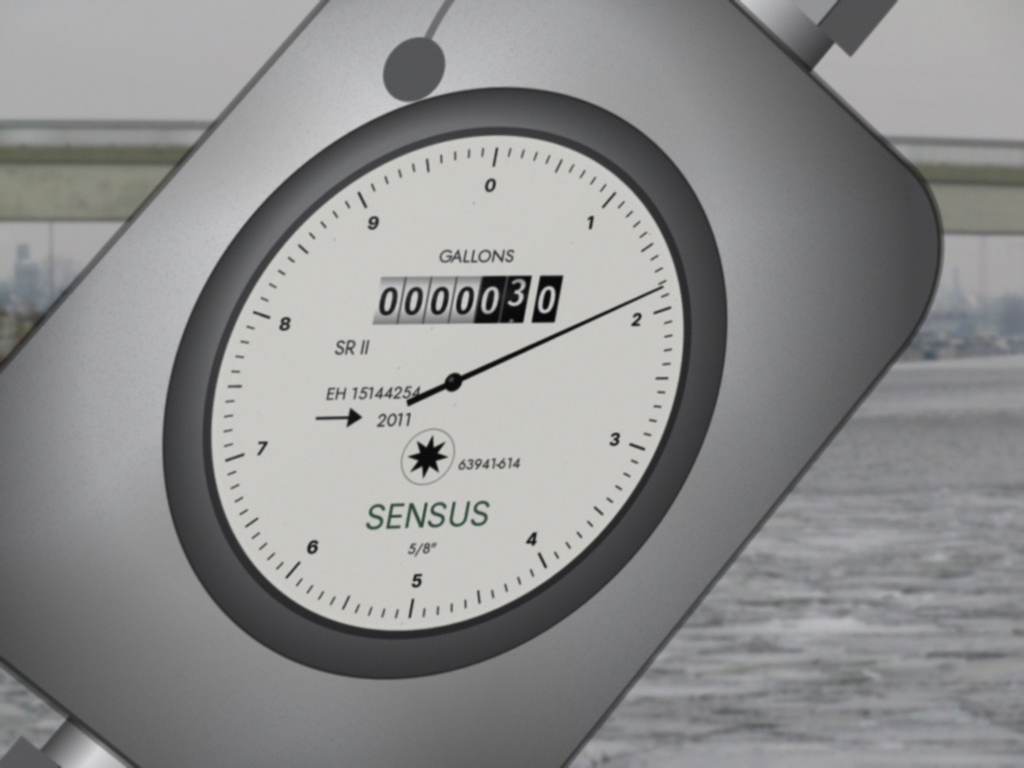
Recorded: 31.8
